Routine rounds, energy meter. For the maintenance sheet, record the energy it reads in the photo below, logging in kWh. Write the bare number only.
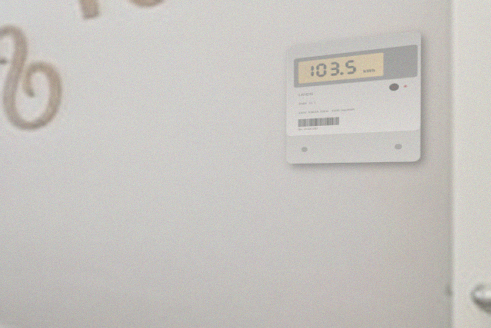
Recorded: 103.5
